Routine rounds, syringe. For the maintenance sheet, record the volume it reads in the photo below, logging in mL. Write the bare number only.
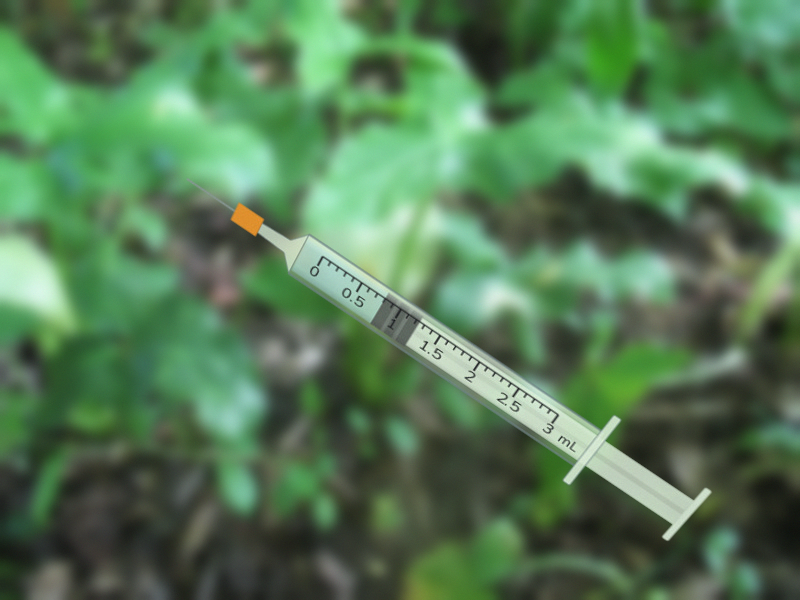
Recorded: 0.8
